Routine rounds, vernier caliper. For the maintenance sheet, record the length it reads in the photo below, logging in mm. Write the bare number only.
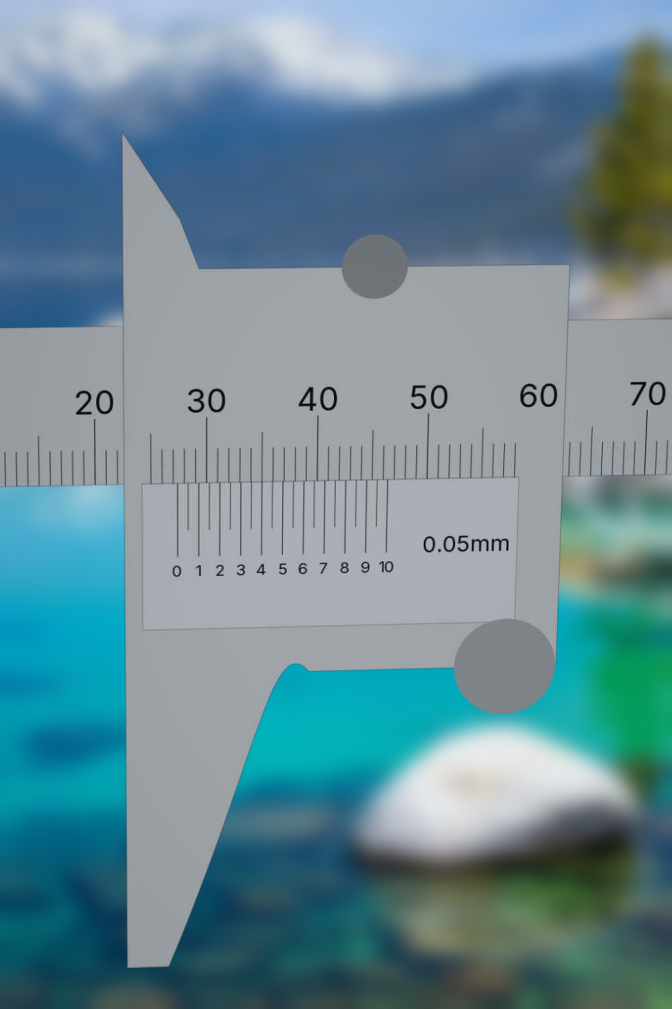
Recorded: 27.4
